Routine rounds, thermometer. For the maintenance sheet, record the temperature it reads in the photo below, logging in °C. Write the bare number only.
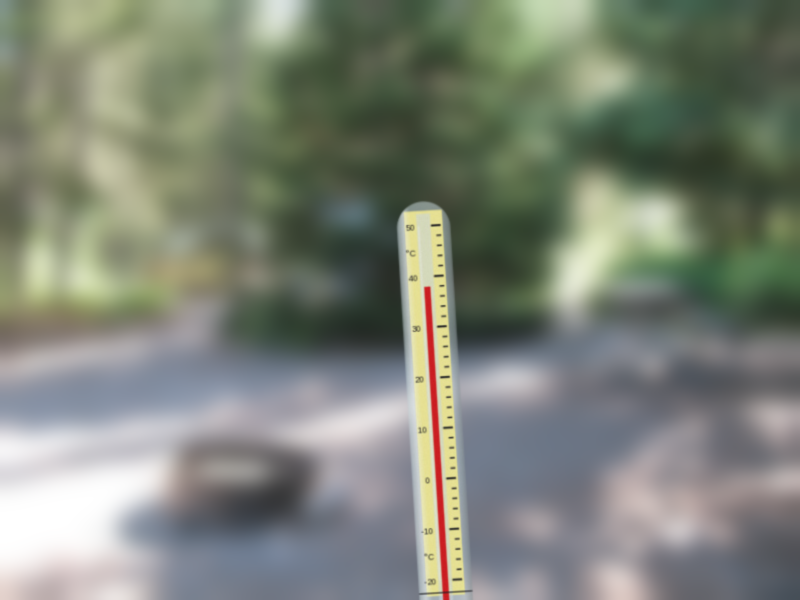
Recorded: 38
